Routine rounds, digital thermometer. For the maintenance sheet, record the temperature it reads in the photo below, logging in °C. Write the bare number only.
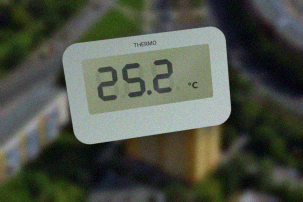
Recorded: 25.2
